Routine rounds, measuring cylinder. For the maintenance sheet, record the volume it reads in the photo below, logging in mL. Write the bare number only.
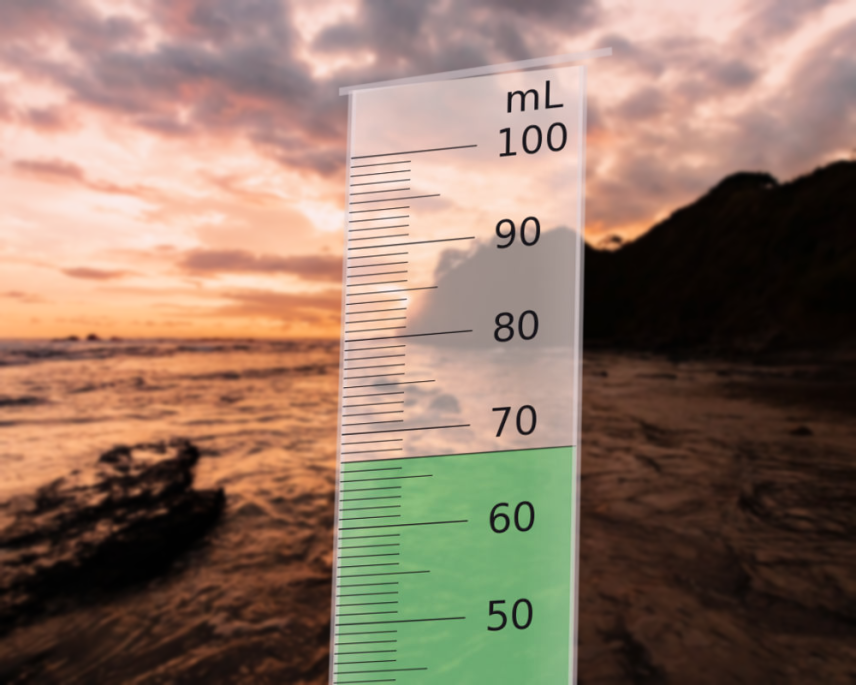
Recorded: 67
